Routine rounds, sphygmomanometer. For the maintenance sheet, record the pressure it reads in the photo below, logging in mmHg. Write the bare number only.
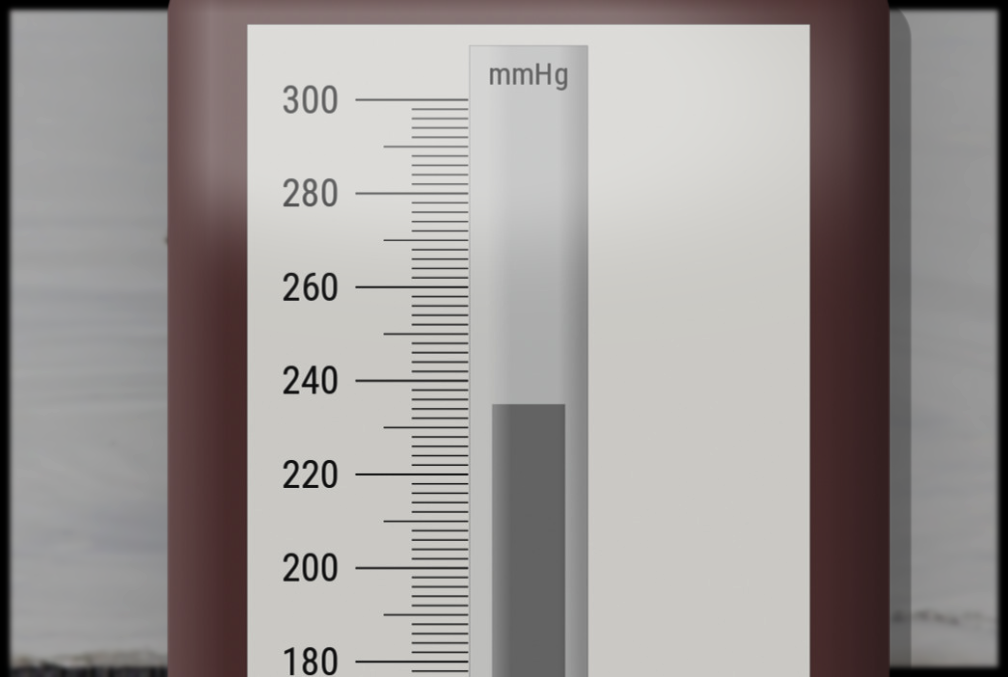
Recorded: 235
